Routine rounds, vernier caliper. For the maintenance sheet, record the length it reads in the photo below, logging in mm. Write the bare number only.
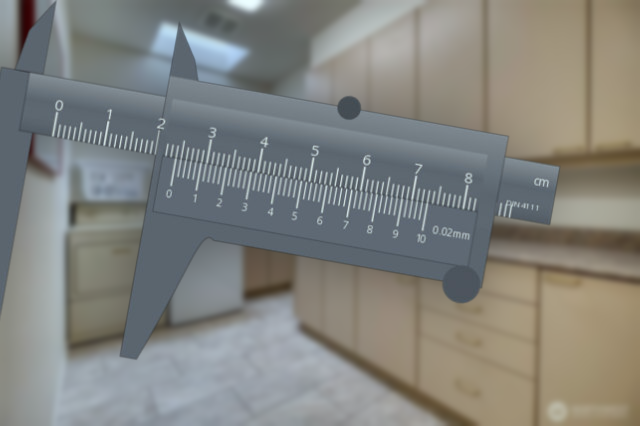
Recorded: 24.0
